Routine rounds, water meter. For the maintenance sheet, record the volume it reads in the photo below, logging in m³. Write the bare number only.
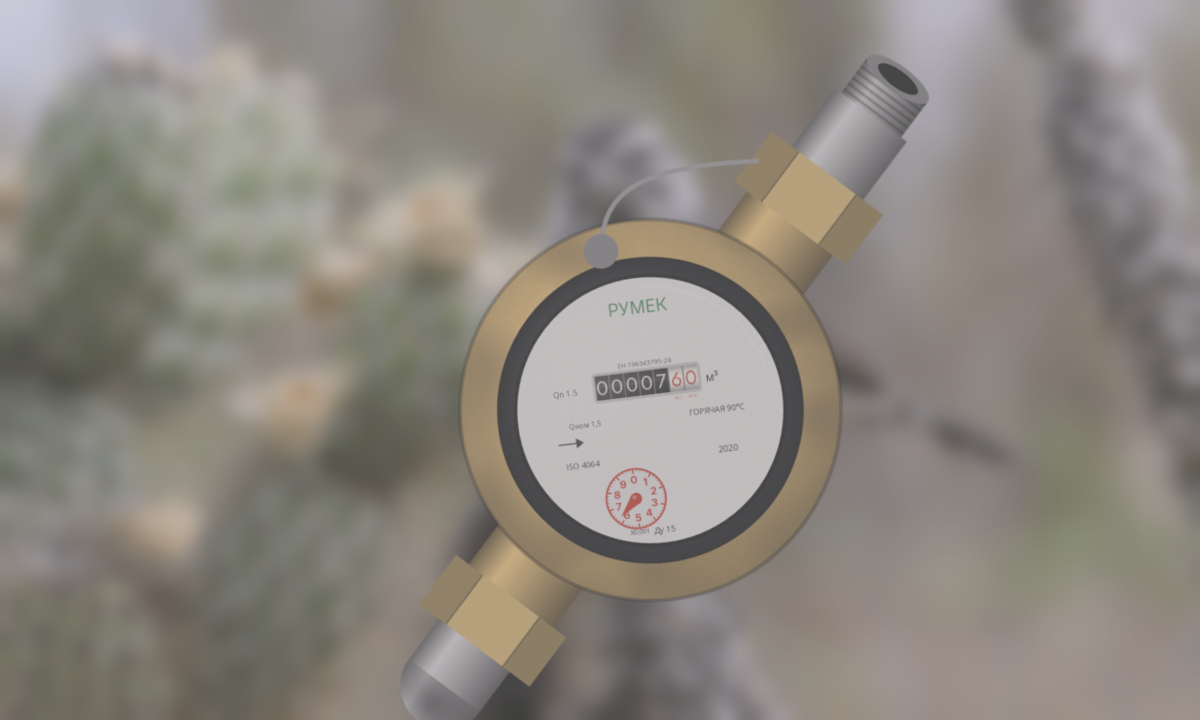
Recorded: 7.606
